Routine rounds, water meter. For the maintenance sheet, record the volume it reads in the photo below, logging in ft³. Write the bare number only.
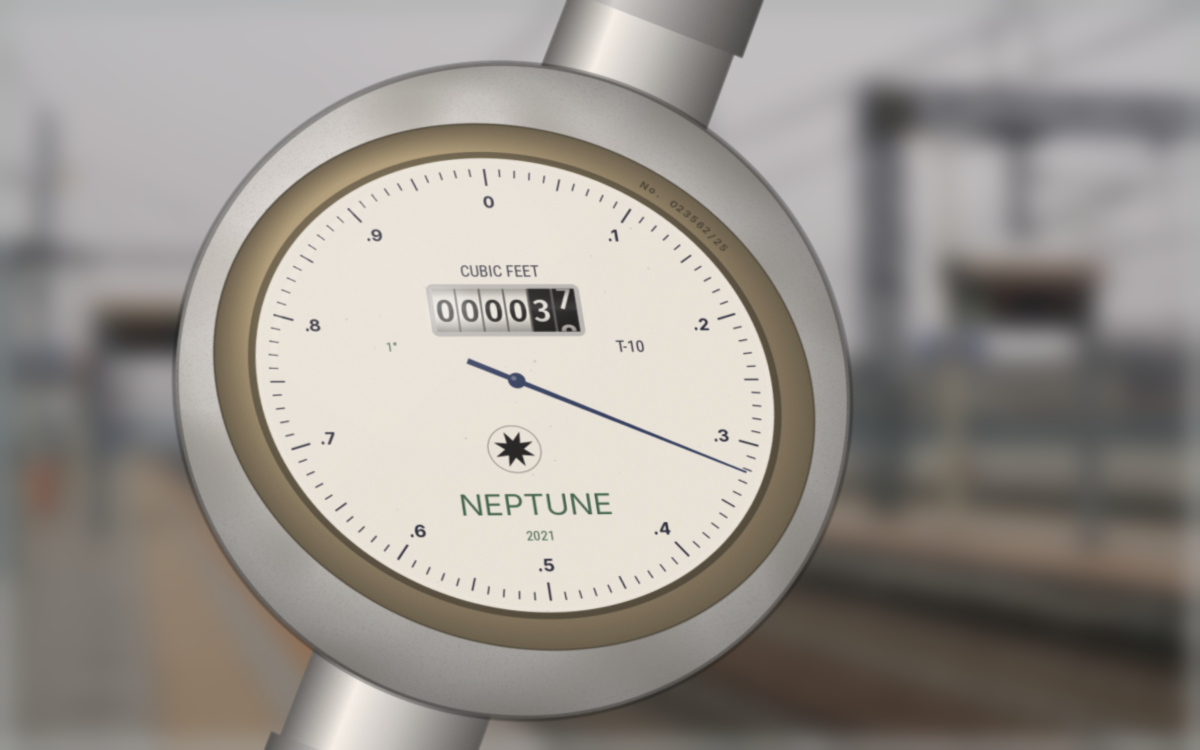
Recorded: 37.32
